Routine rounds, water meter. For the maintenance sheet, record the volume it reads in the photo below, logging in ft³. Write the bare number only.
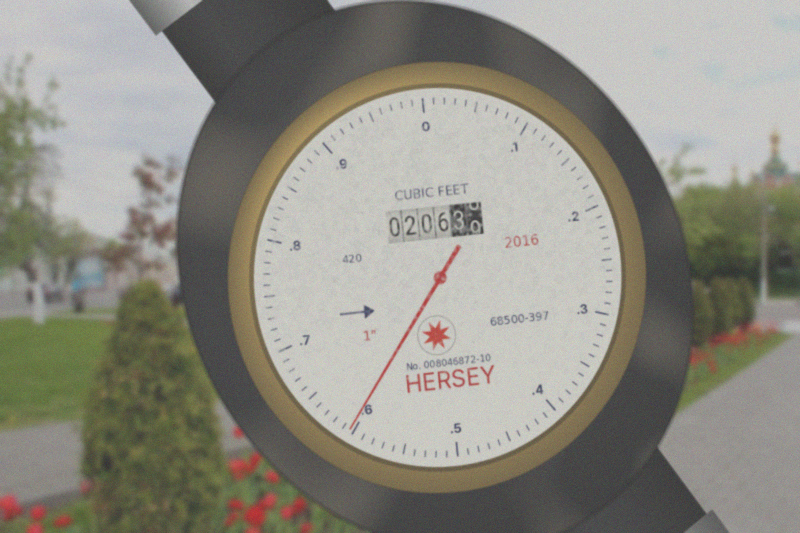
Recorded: 20638.60
